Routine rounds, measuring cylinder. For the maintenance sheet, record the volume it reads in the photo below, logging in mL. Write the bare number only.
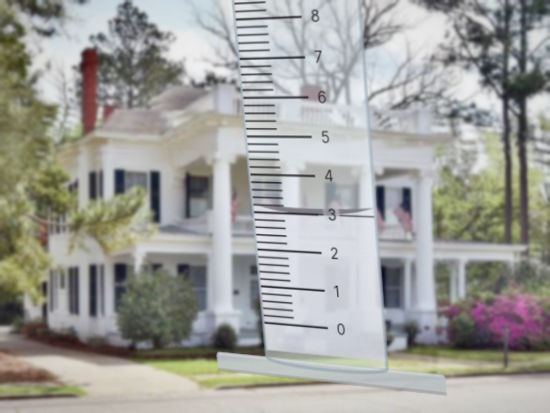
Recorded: 3
